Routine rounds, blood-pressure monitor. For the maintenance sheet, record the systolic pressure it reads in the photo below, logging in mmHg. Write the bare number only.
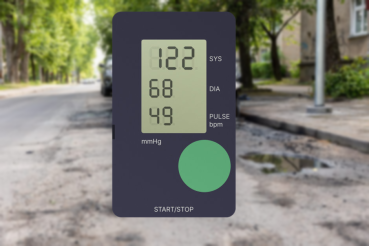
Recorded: 122
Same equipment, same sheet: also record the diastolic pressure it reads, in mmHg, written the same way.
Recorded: 68
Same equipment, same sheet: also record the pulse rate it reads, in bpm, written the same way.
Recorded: 49
